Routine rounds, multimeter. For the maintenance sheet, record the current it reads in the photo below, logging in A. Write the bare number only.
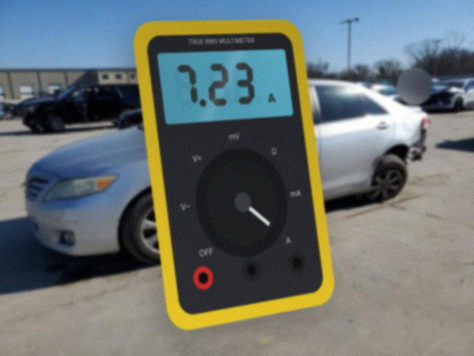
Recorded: 7.23
